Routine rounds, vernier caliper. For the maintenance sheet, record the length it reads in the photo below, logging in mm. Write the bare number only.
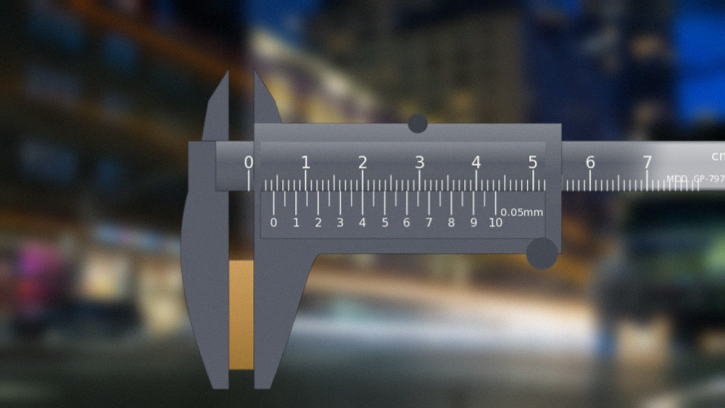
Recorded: 4.4
